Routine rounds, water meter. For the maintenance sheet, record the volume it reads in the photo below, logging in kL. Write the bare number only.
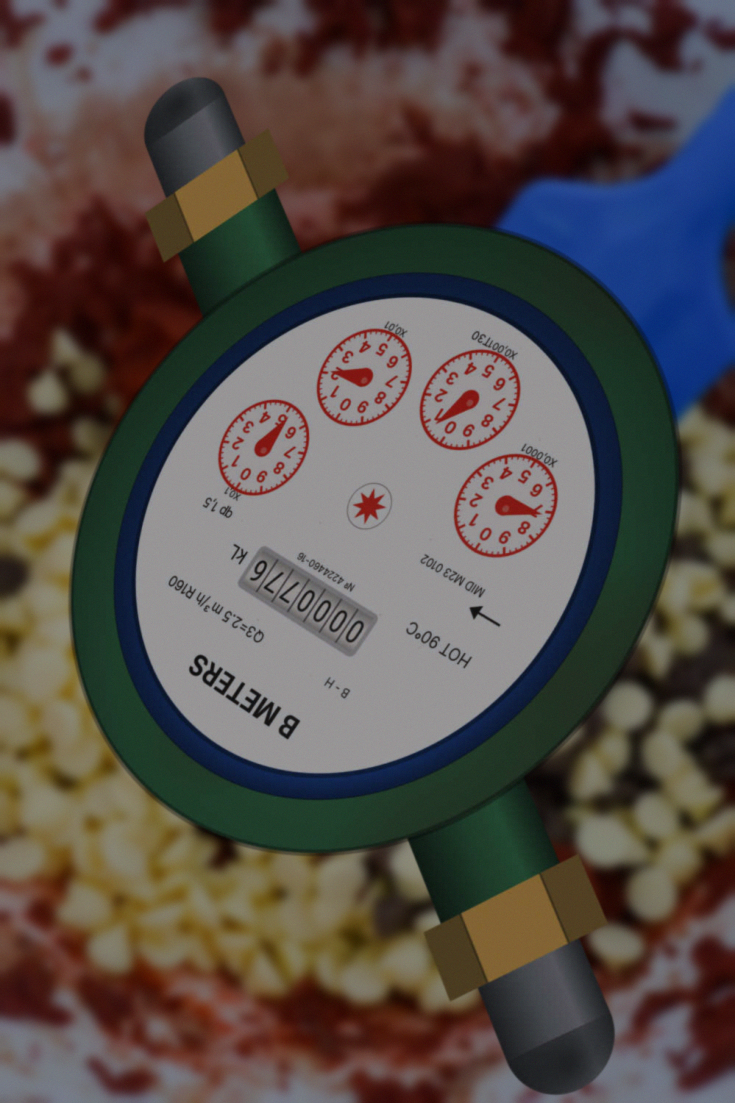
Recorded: 776.5207
